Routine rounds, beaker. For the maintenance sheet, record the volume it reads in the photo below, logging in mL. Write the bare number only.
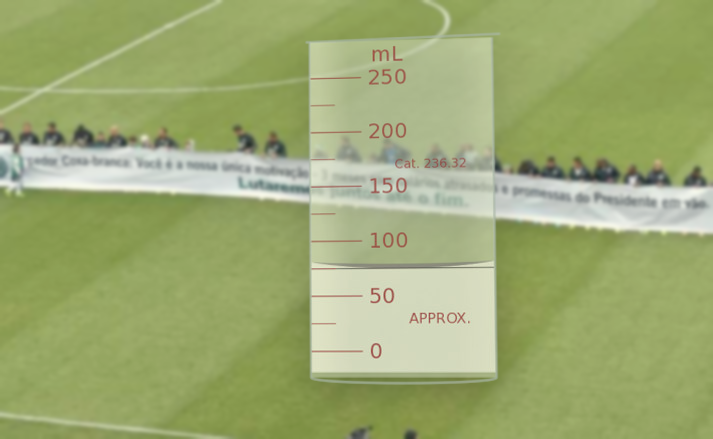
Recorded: 75
